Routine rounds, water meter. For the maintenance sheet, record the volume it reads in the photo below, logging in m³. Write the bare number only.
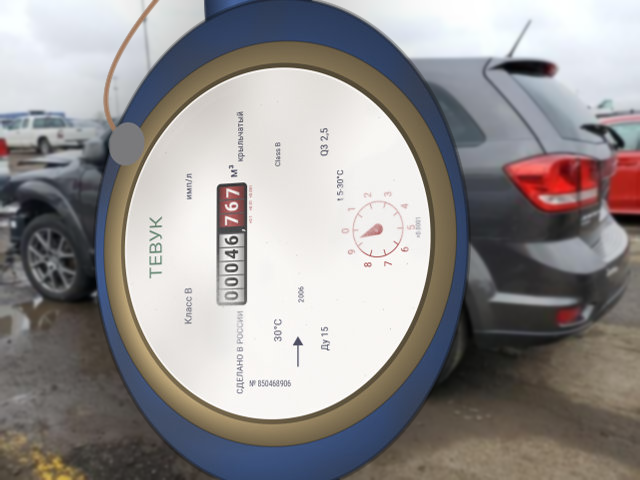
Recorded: 46.7669
